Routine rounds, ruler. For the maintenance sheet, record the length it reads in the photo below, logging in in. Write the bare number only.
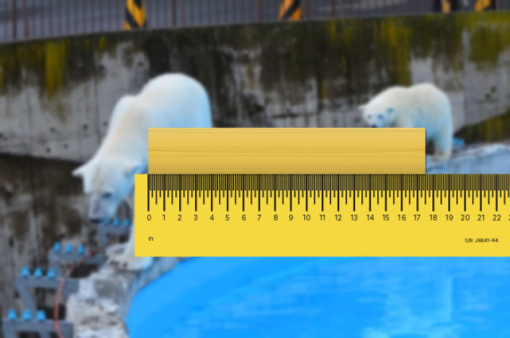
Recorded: 17.5
